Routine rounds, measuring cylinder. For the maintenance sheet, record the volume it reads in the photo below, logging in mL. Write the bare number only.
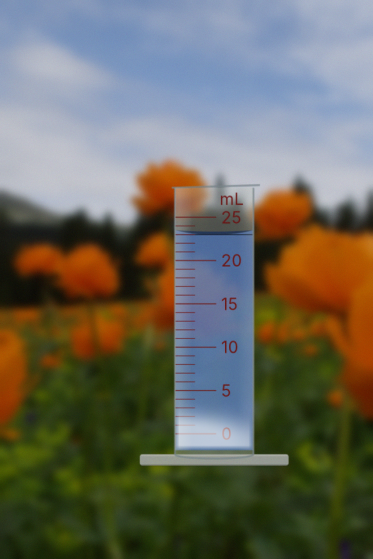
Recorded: 23
